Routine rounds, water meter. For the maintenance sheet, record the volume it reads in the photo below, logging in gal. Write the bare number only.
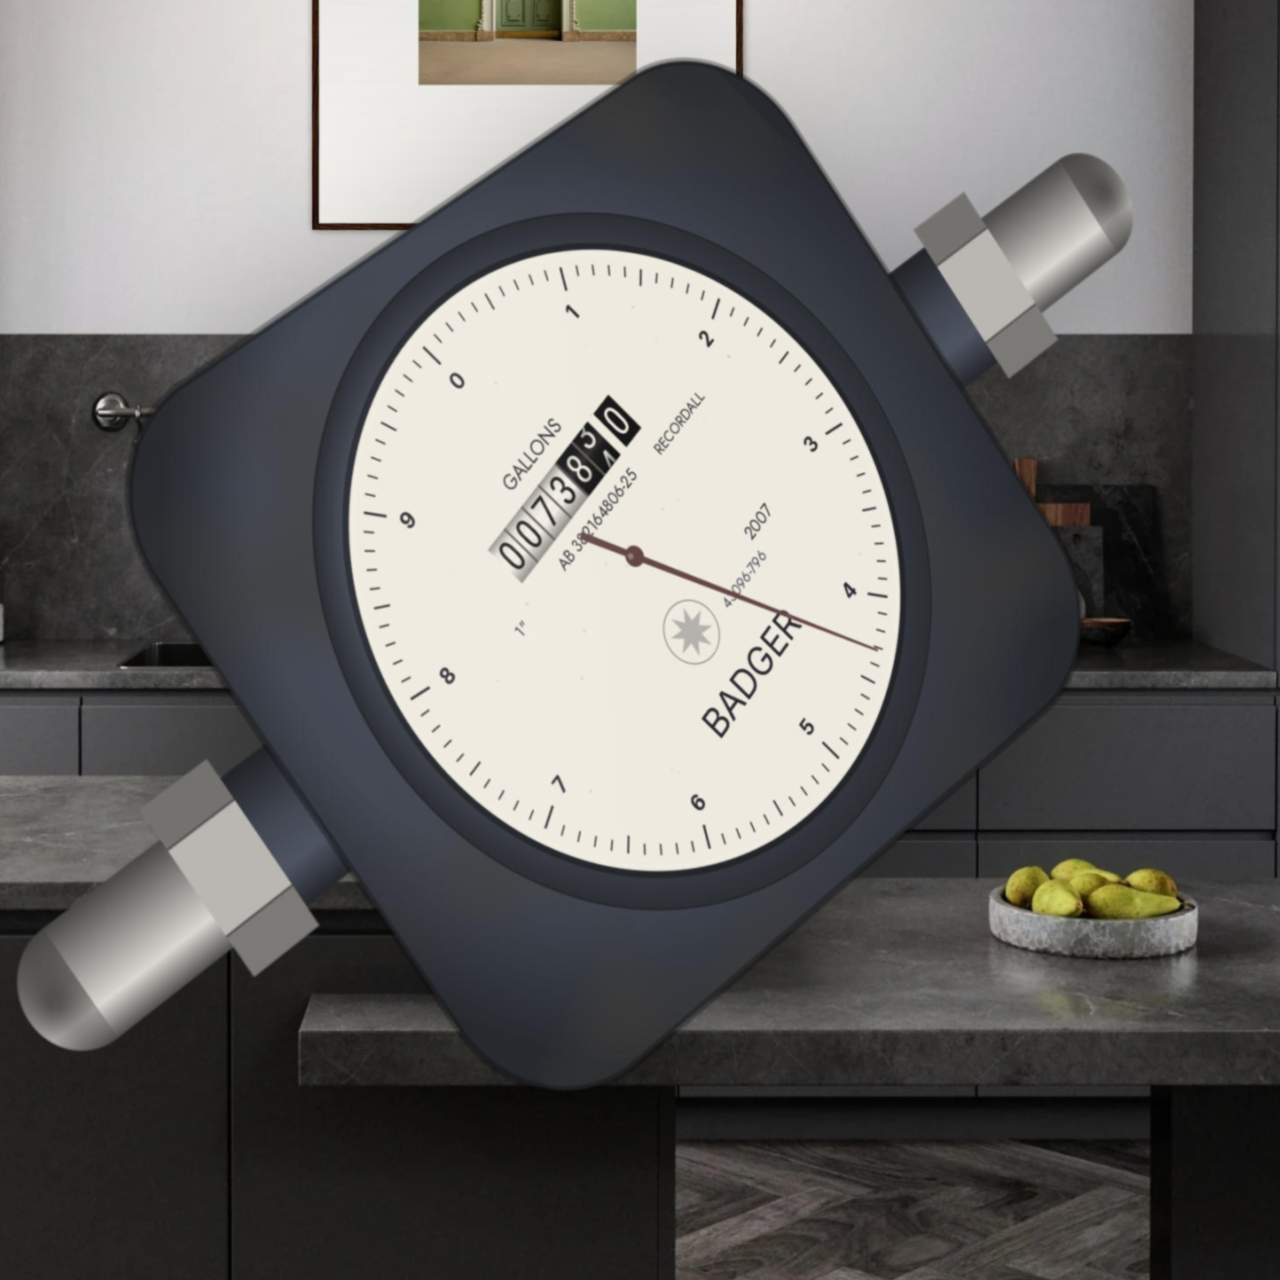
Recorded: 73834.3
